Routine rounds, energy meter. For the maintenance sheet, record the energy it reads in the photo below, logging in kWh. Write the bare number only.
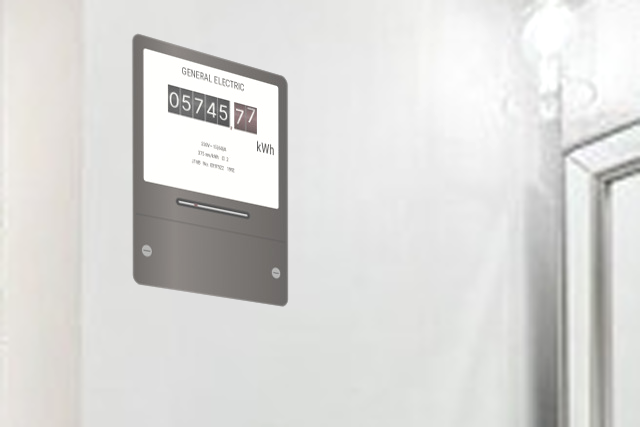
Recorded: 5745.77
